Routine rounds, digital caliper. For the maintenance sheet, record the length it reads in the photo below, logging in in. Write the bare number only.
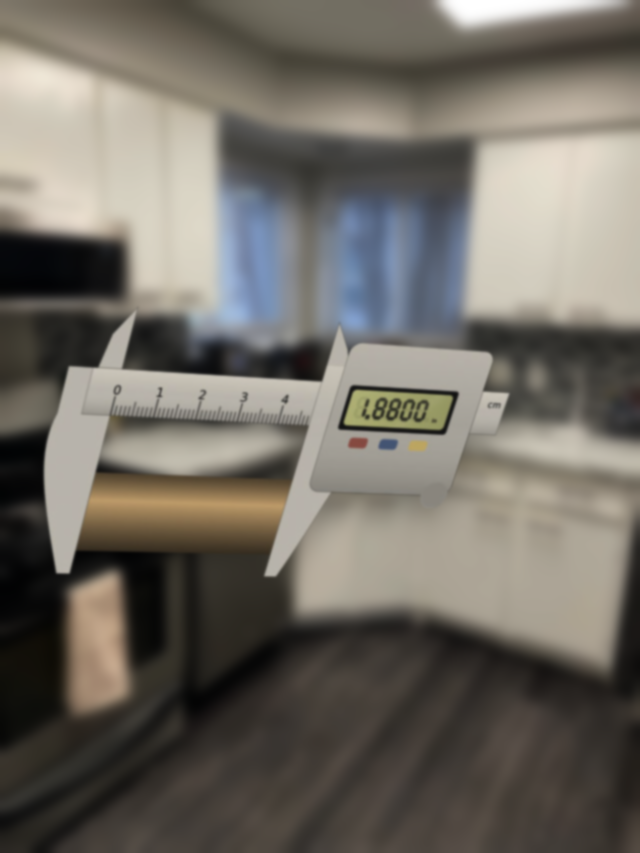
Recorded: 1.8800
